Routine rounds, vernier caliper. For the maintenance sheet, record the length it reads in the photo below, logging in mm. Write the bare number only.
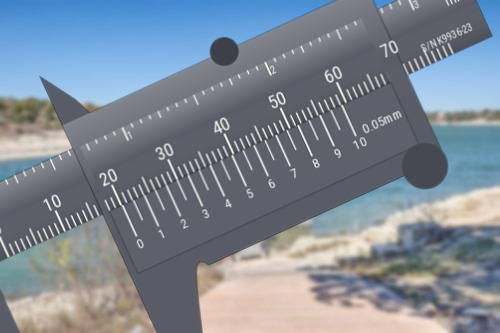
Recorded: 20.2
